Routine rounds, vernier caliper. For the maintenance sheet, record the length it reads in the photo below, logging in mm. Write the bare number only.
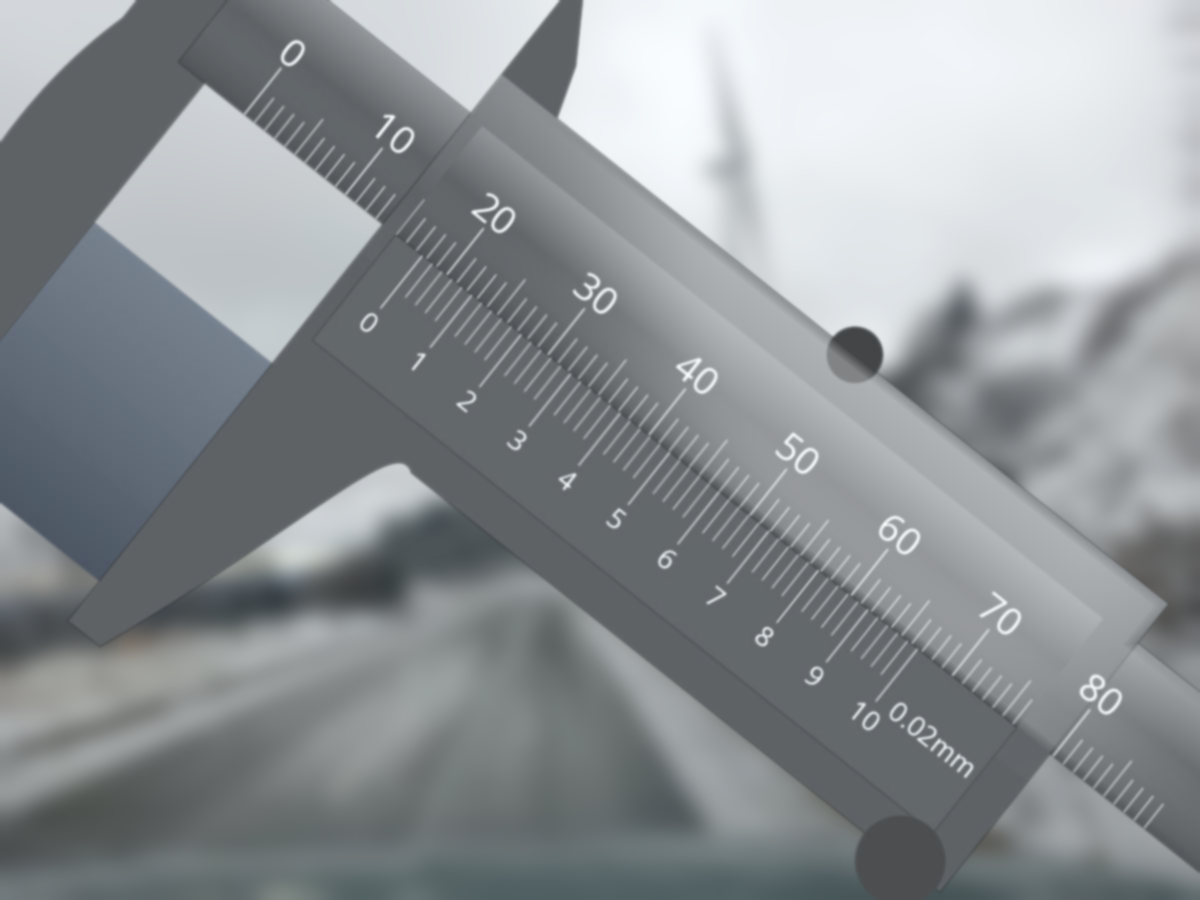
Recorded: 17.6
